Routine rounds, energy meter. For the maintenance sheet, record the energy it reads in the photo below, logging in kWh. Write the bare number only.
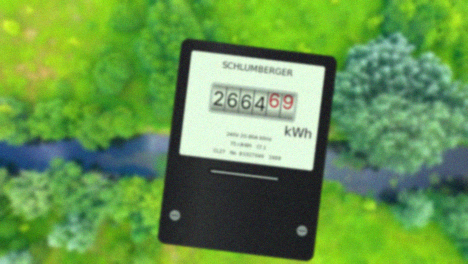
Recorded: 2664.69
